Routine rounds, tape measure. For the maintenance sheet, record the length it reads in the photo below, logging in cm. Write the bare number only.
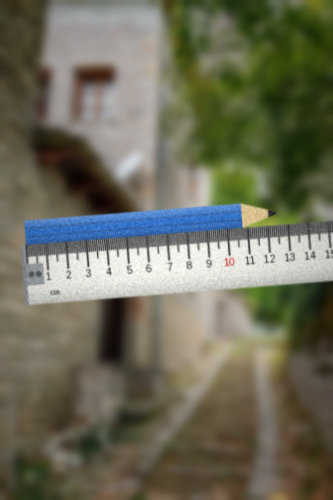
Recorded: 12.5
